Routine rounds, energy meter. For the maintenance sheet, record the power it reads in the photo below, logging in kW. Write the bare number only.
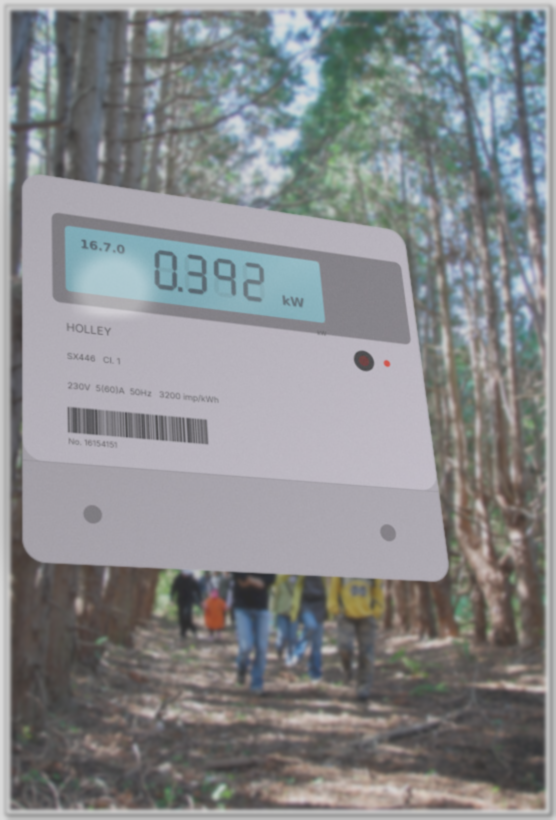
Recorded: 0.392
